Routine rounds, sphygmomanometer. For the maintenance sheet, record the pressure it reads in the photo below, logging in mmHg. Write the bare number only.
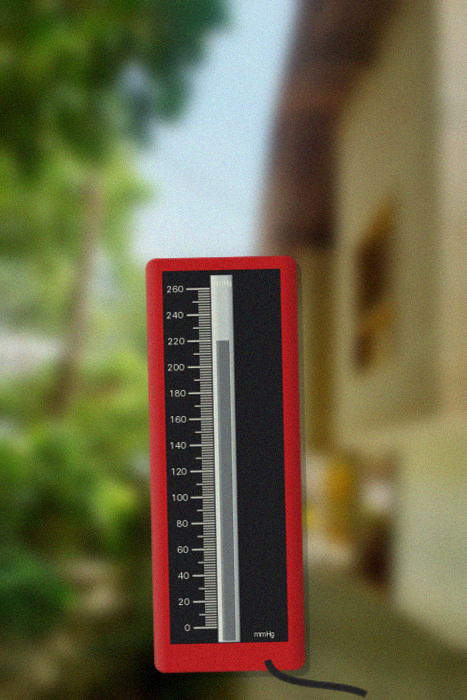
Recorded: 220
